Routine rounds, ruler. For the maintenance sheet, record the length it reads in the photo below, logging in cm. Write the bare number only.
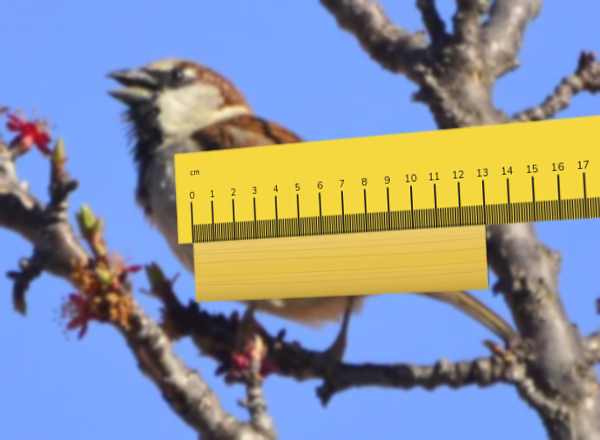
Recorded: 13
